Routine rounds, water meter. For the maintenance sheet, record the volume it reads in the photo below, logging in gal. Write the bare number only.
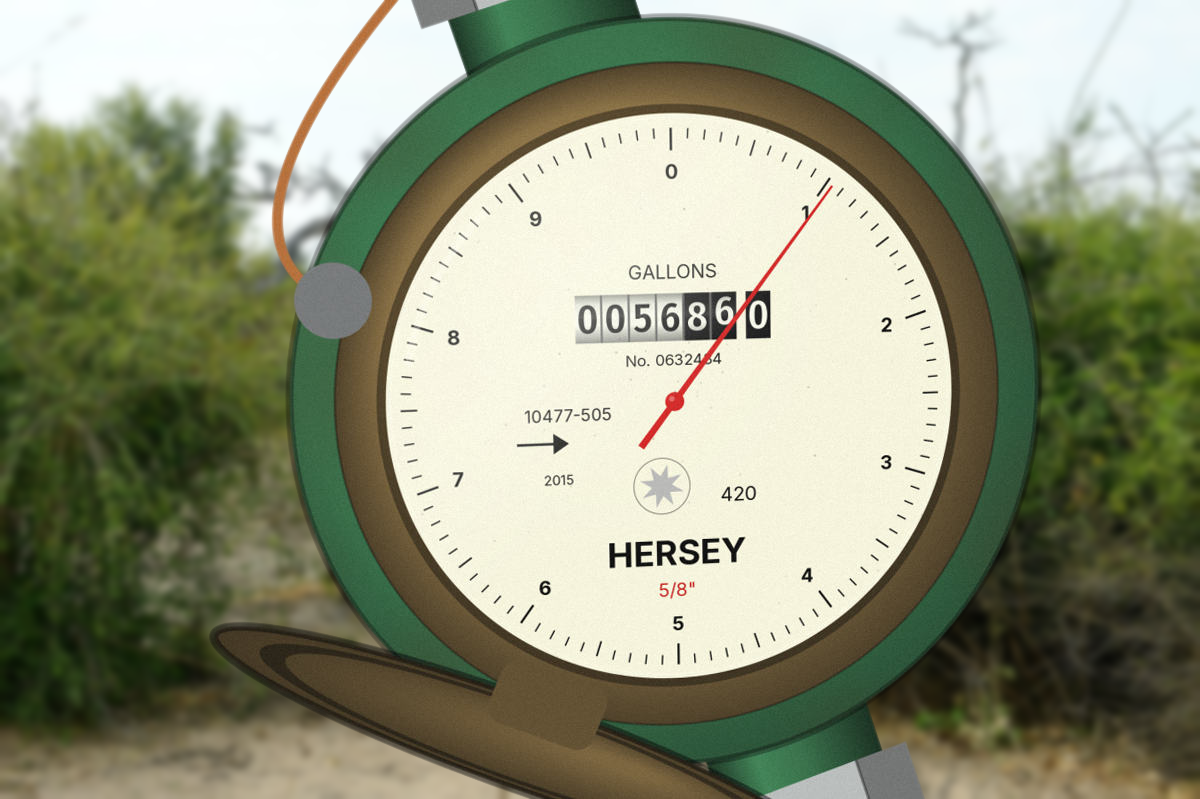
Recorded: 56861.0
